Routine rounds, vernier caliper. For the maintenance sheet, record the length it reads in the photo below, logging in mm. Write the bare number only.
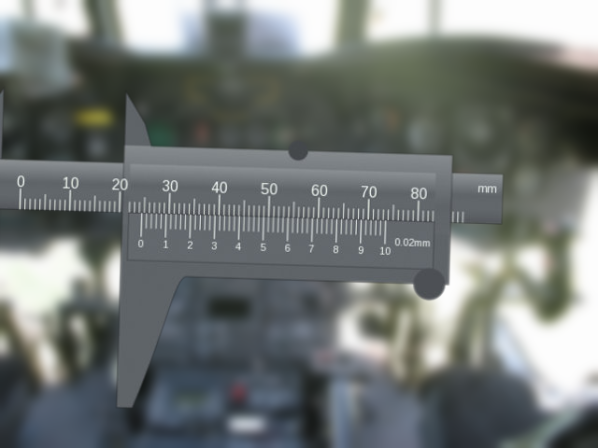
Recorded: 24.5
